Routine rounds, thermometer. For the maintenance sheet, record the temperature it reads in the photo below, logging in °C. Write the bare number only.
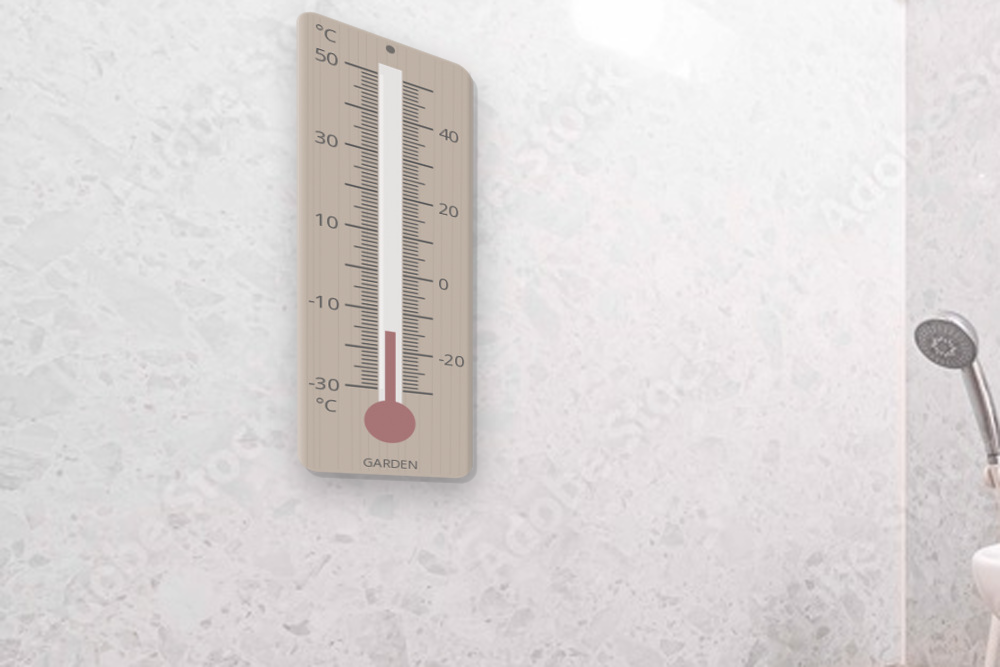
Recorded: -15
